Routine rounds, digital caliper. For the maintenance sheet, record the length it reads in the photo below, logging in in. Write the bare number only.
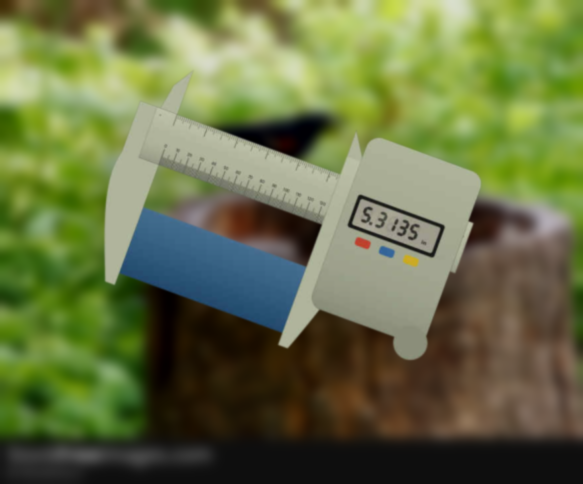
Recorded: 5.3135
